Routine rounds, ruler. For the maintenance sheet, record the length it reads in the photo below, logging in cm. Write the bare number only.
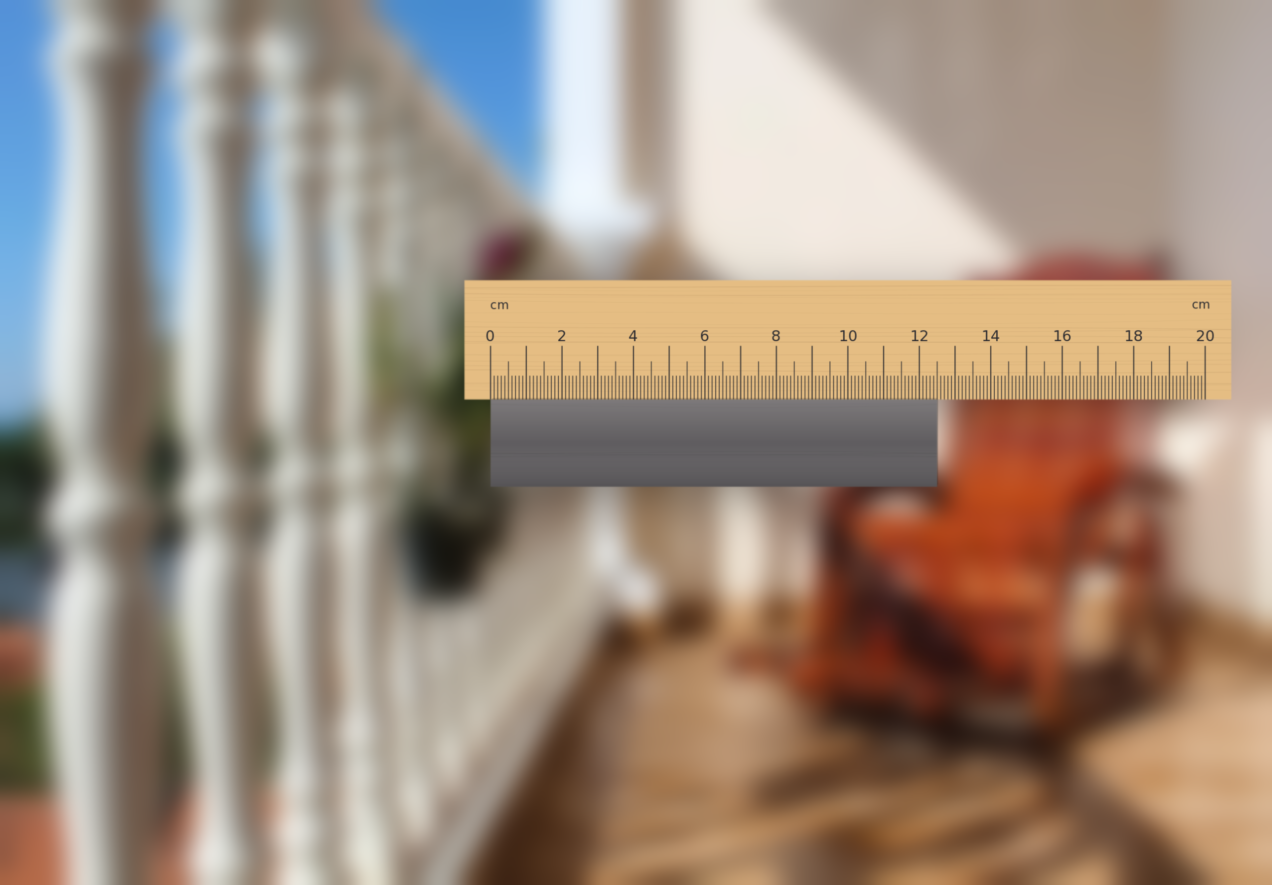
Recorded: 12.5
